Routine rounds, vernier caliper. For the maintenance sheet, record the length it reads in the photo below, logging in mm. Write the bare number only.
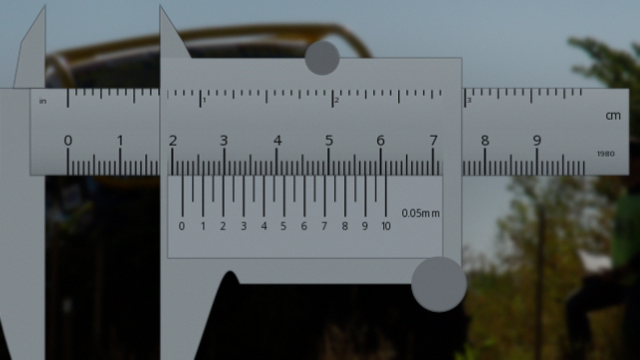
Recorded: 22.0
